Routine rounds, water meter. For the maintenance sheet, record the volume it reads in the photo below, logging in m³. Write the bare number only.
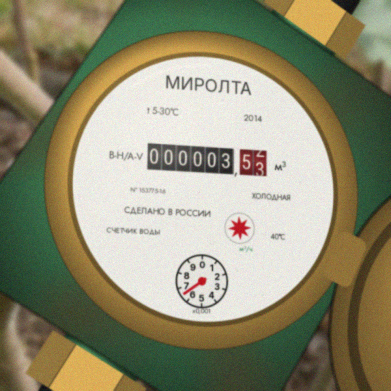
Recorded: 3.526
